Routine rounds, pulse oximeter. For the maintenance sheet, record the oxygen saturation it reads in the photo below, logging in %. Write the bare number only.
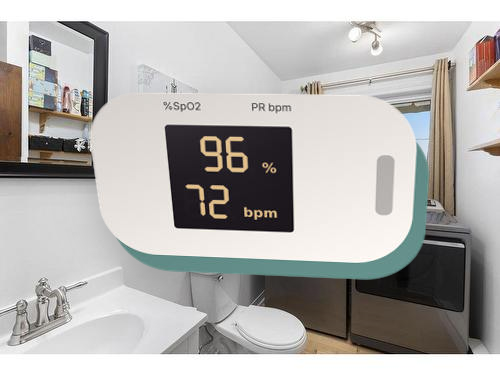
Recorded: 96
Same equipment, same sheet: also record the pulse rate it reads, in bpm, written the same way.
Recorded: 72
